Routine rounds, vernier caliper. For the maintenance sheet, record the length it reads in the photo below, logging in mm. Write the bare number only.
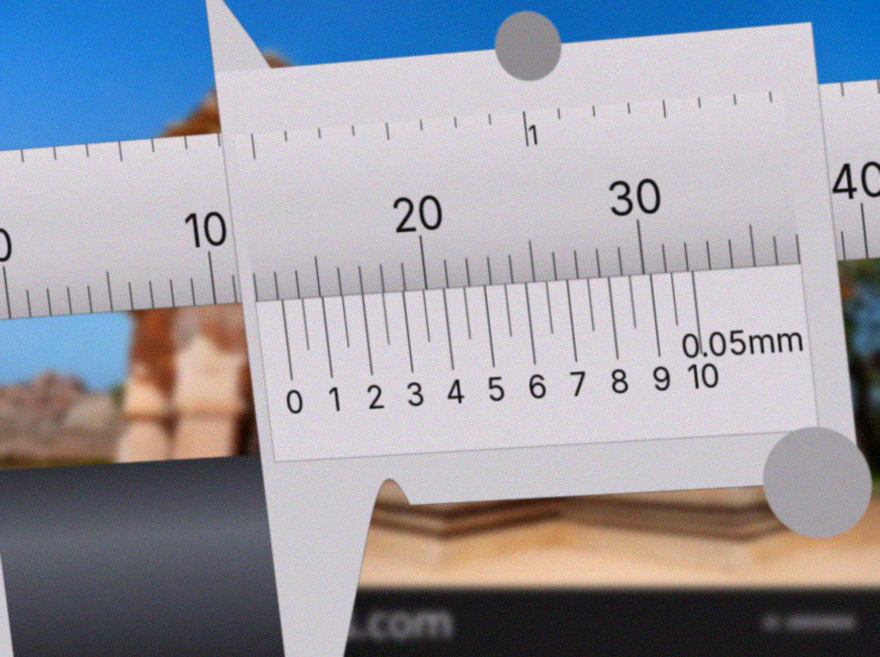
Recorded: 13.2
